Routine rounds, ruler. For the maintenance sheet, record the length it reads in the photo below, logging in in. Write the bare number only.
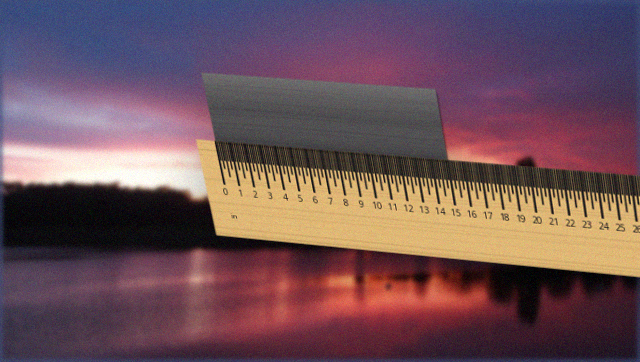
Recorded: 15
